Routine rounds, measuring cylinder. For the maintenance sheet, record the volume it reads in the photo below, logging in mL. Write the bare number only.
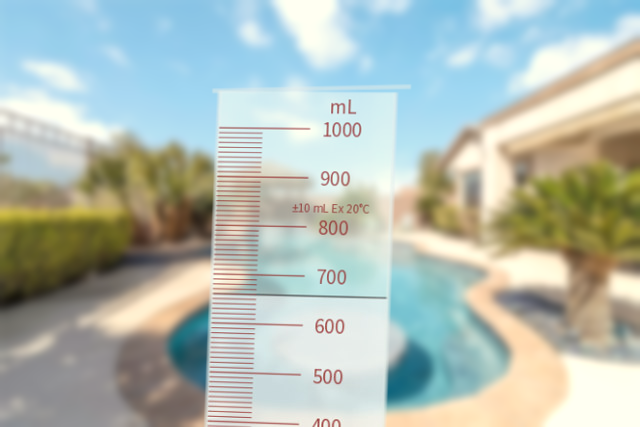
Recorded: 660
